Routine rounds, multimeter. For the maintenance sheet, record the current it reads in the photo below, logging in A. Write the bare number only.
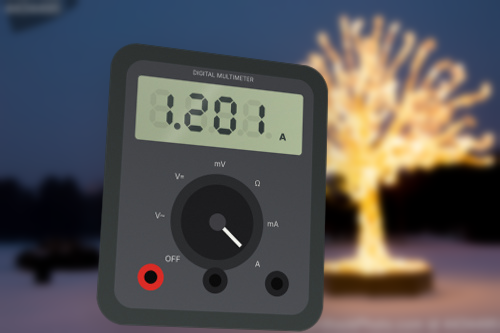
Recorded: 1.201
